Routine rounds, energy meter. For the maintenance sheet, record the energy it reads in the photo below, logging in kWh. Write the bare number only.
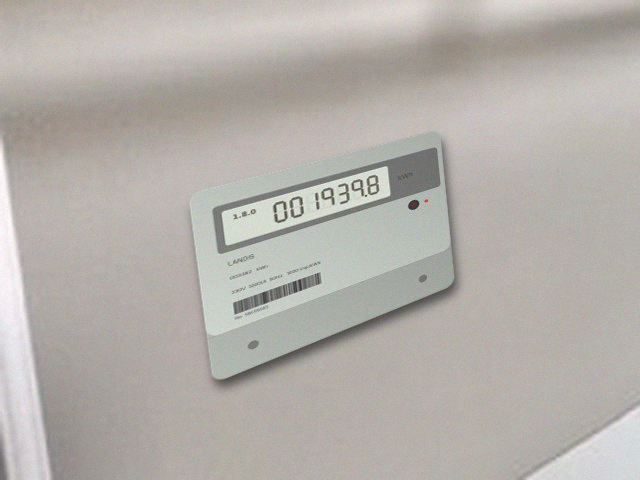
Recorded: 1939.8
